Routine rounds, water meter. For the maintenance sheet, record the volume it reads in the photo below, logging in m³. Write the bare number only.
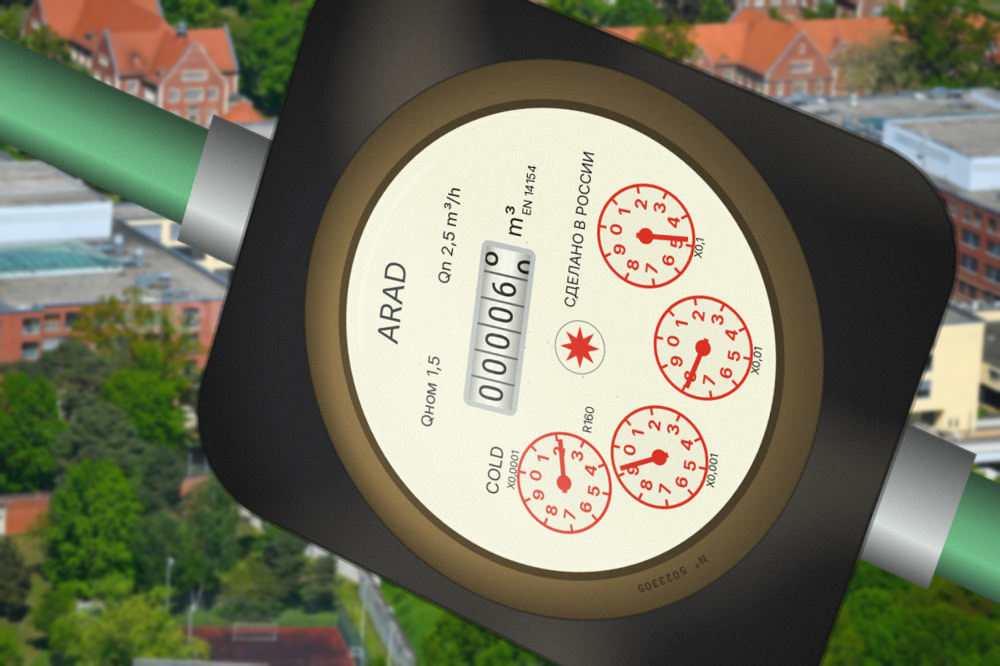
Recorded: 68.4792
